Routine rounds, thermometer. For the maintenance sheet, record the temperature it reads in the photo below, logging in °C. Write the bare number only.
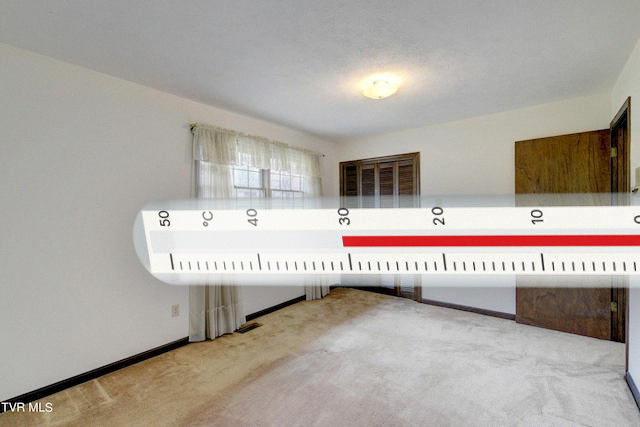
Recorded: 30.5
